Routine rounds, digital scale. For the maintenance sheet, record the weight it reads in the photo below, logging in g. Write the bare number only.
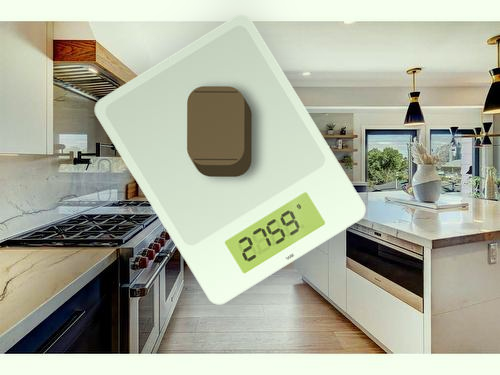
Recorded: 2759
